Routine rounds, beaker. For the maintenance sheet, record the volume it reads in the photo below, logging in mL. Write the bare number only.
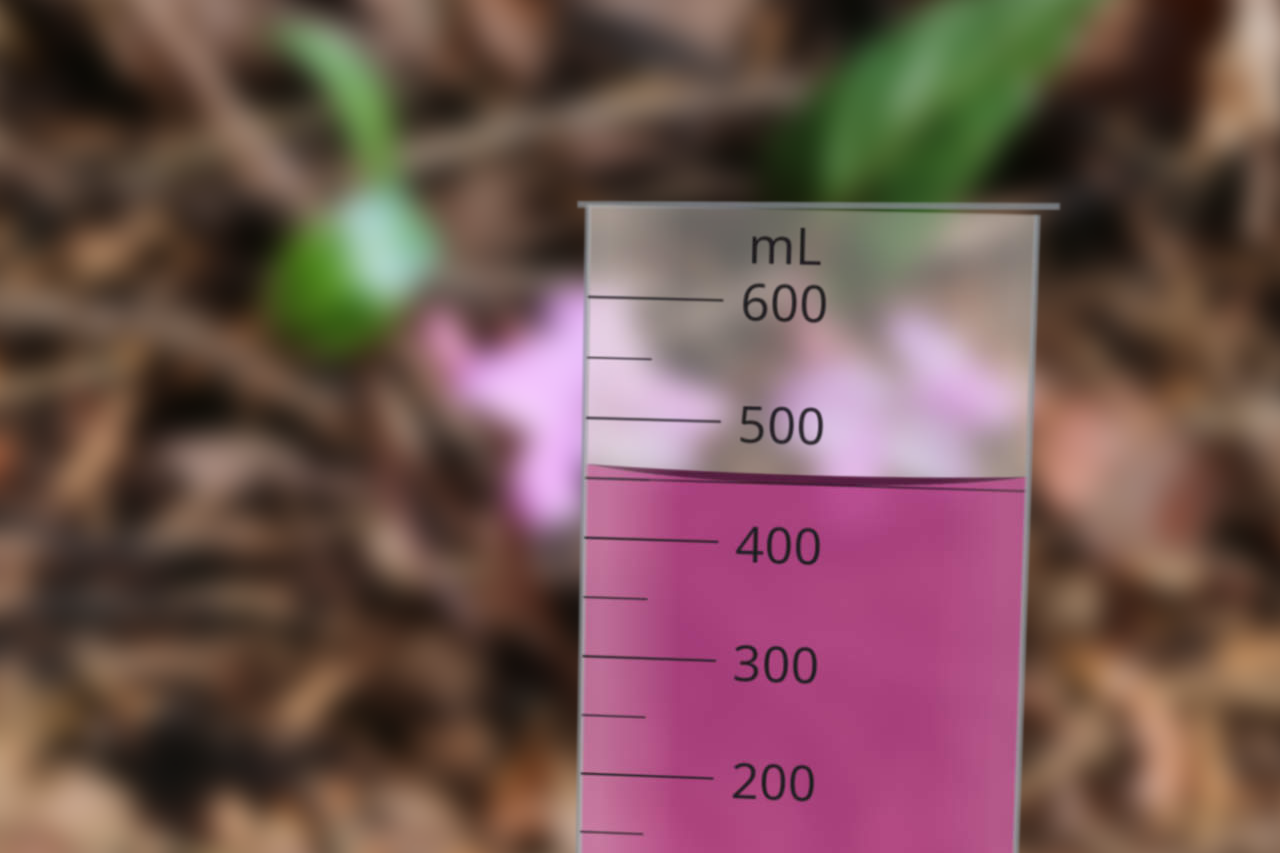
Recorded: 450
